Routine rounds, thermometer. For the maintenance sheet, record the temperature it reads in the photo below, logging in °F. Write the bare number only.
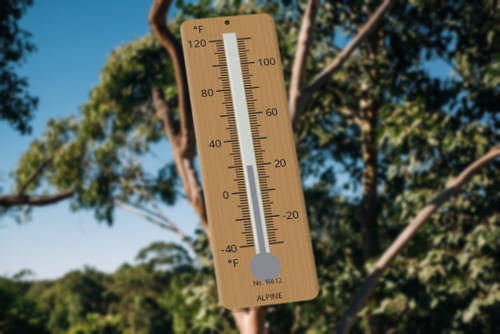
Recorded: 20
